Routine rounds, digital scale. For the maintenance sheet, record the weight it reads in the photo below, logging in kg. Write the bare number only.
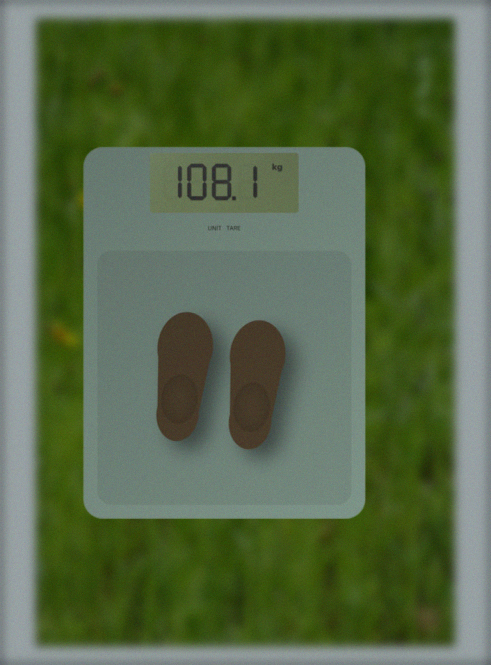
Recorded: 108.1
